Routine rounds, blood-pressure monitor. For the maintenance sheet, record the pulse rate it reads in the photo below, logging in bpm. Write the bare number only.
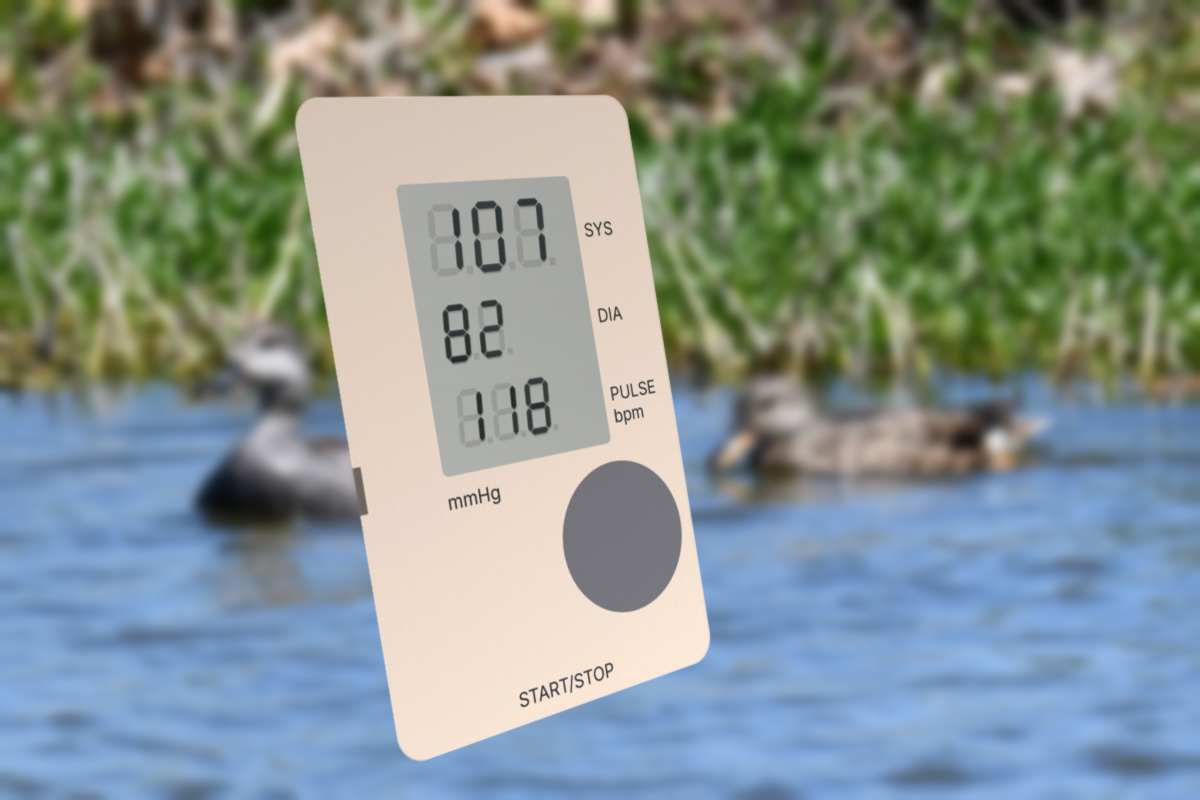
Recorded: 118
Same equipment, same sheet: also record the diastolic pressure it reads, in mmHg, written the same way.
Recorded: 82
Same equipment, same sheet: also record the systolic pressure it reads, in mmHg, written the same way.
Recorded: 107
